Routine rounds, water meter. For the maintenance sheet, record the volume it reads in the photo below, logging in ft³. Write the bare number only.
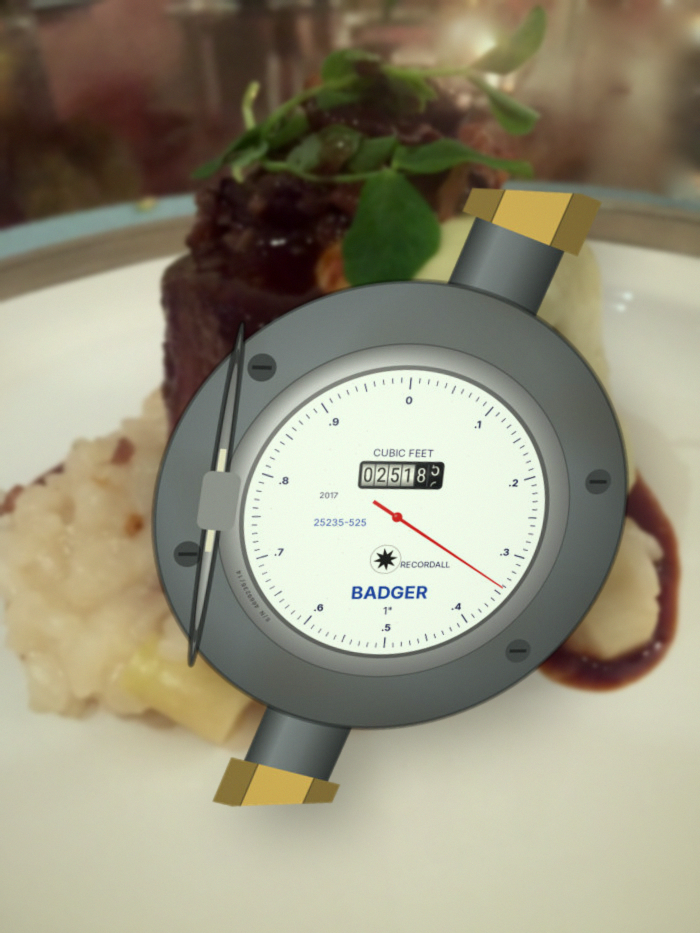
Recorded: 25185.34
